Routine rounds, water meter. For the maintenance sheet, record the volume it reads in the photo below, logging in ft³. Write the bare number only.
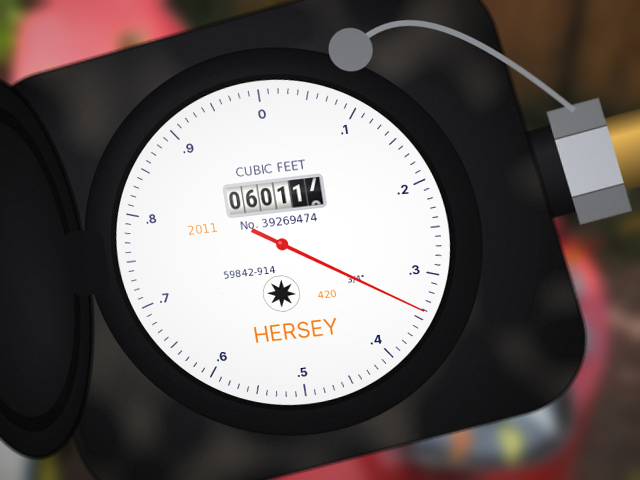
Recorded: 60117.34
